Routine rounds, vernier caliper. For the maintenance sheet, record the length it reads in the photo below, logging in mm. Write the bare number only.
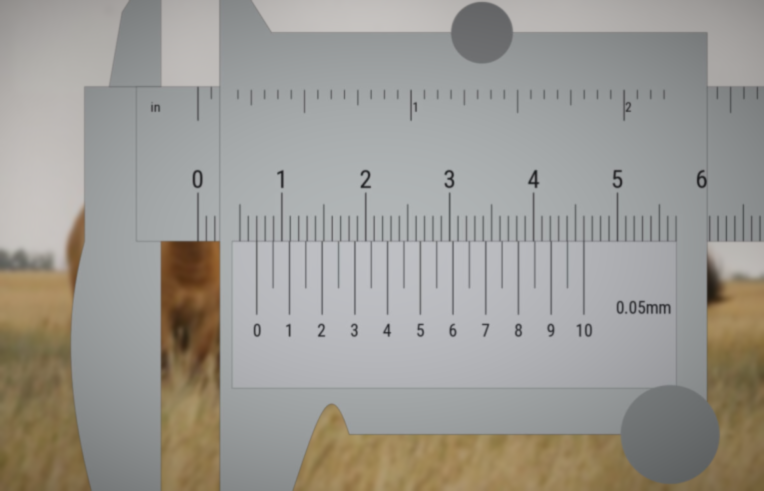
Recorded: 7.0
